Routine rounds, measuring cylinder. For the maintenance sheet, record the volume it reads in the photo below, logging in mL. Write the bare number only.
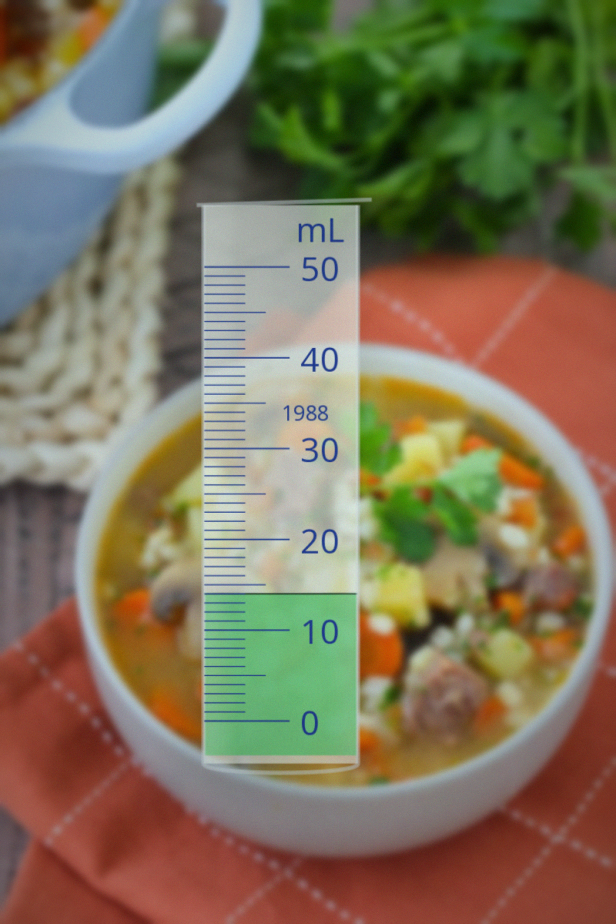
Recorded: 14
